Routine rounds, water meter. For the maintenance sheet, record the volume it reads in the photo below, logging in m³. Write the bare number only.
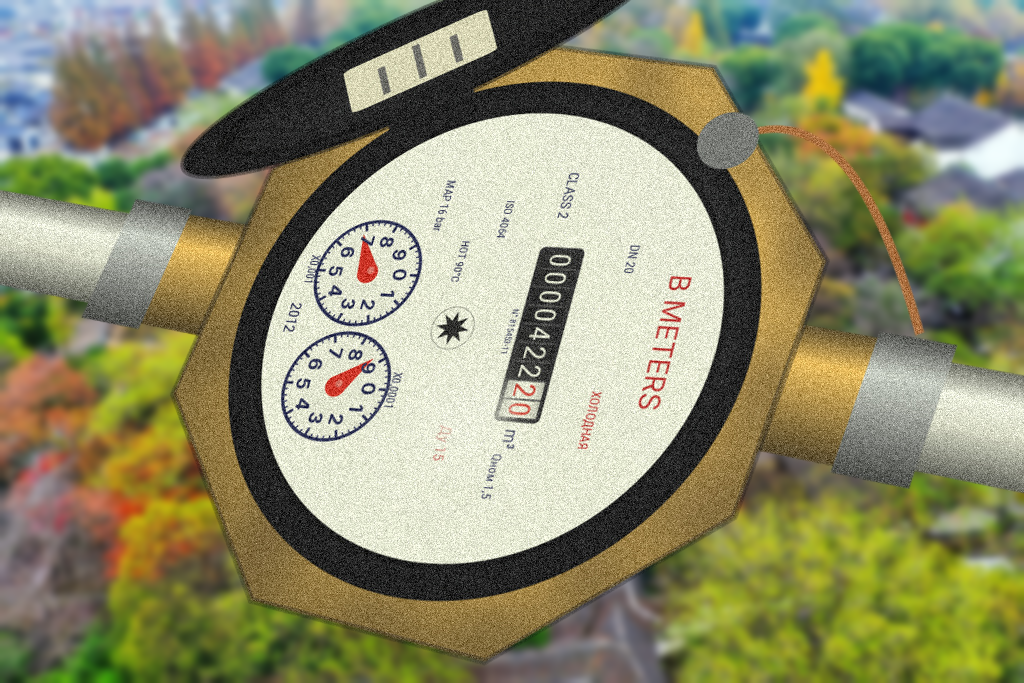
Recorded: 422.2068
